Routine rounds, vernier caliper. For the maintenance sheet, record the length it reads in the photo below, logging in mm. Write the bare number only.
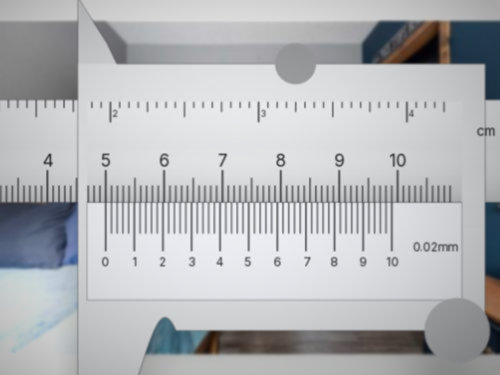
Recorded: 50.0
